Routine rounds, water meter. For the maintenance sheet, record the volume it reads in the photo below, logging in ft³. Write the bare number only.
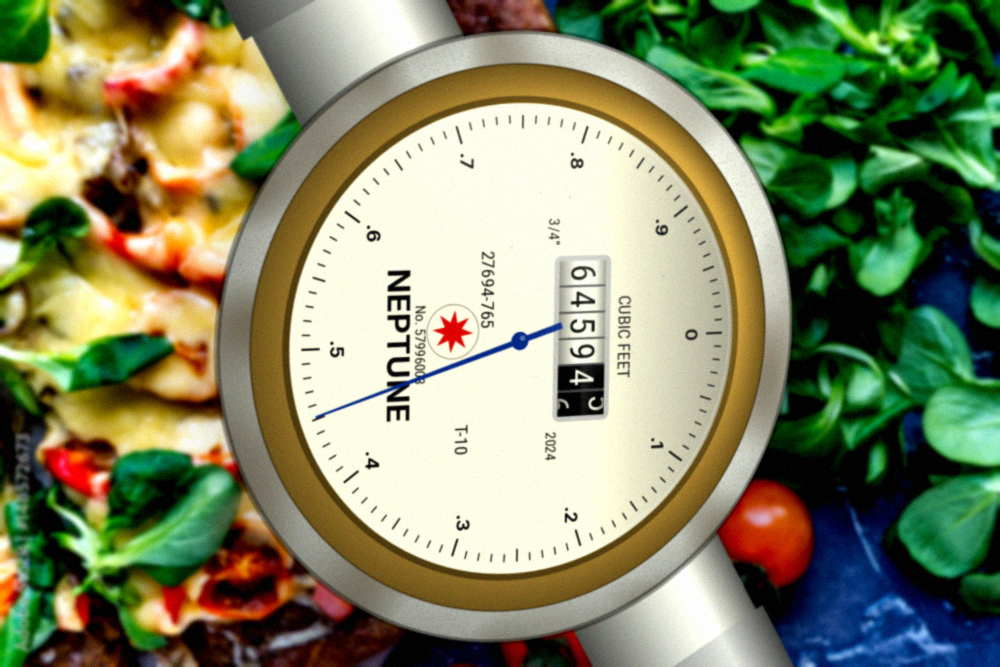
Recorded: 645945.45
